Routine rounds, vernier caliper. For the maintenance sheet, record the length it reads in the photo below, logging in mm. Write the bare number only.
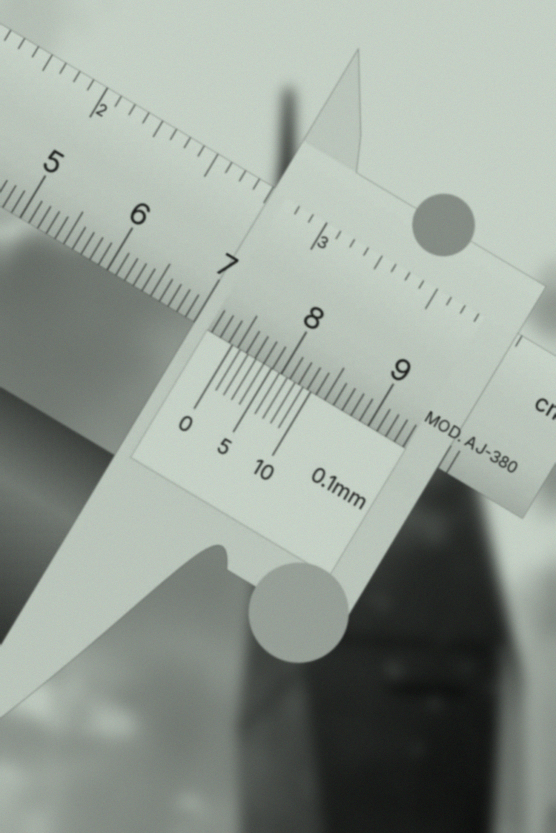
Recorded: 74.4
